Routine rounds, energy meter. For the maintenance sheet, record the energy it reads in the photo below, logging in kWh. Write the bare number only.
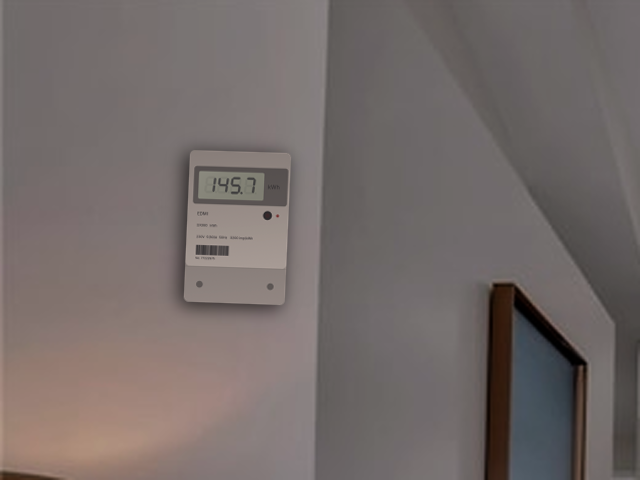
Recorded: 145.7
